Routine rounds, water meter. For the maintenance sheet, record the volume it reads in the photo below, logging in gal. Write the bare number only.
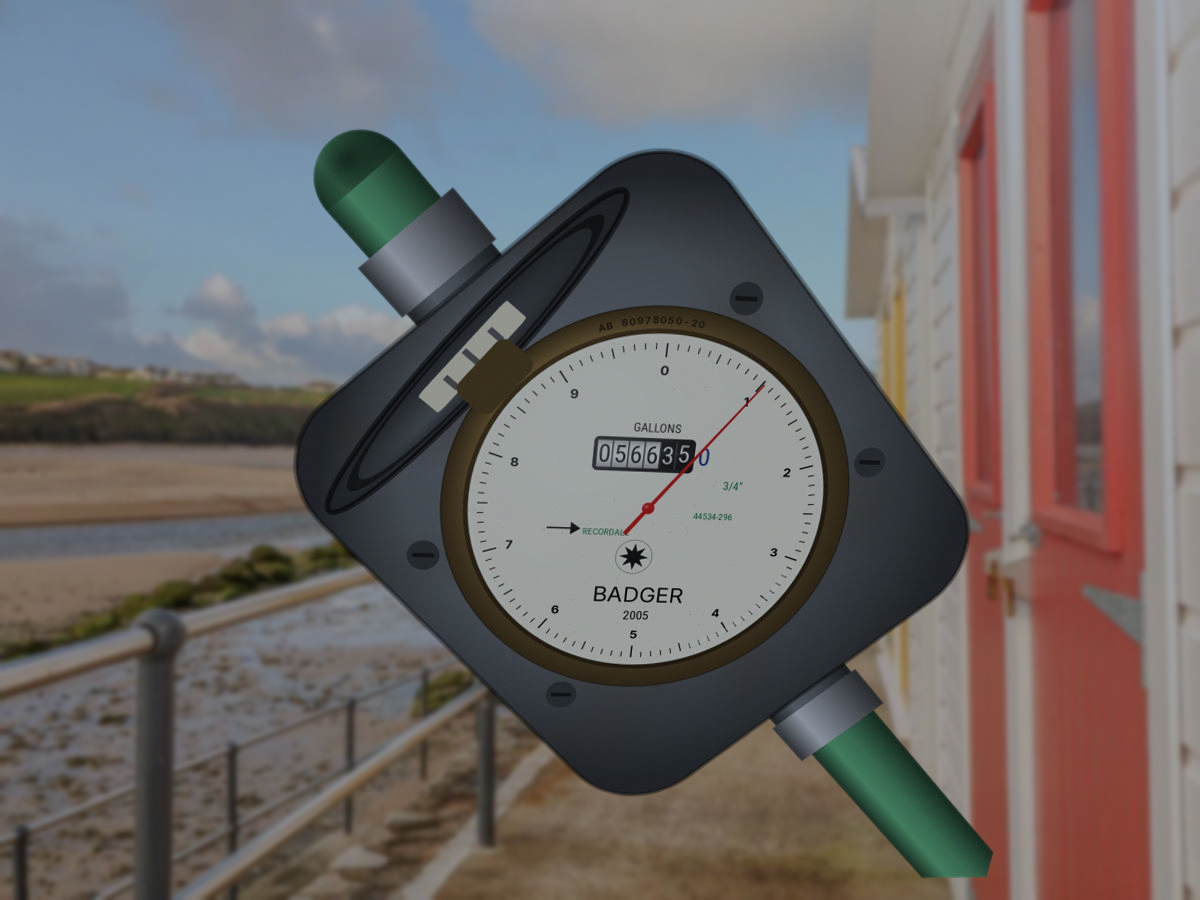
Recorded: 566351.0
